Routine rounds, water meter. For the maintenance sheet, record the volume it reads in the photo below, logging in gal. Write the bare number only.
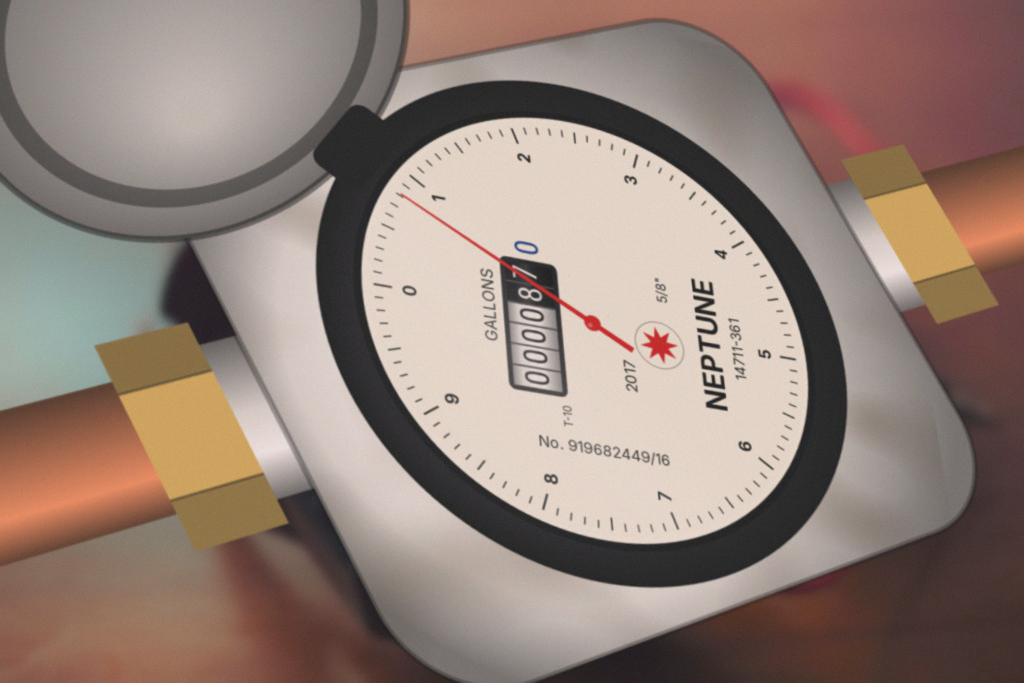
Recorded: 870.8
